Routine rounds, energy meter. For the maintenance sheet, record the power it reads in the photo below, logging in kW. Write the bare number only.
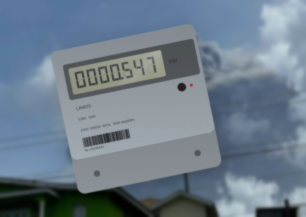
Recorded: 0.547
